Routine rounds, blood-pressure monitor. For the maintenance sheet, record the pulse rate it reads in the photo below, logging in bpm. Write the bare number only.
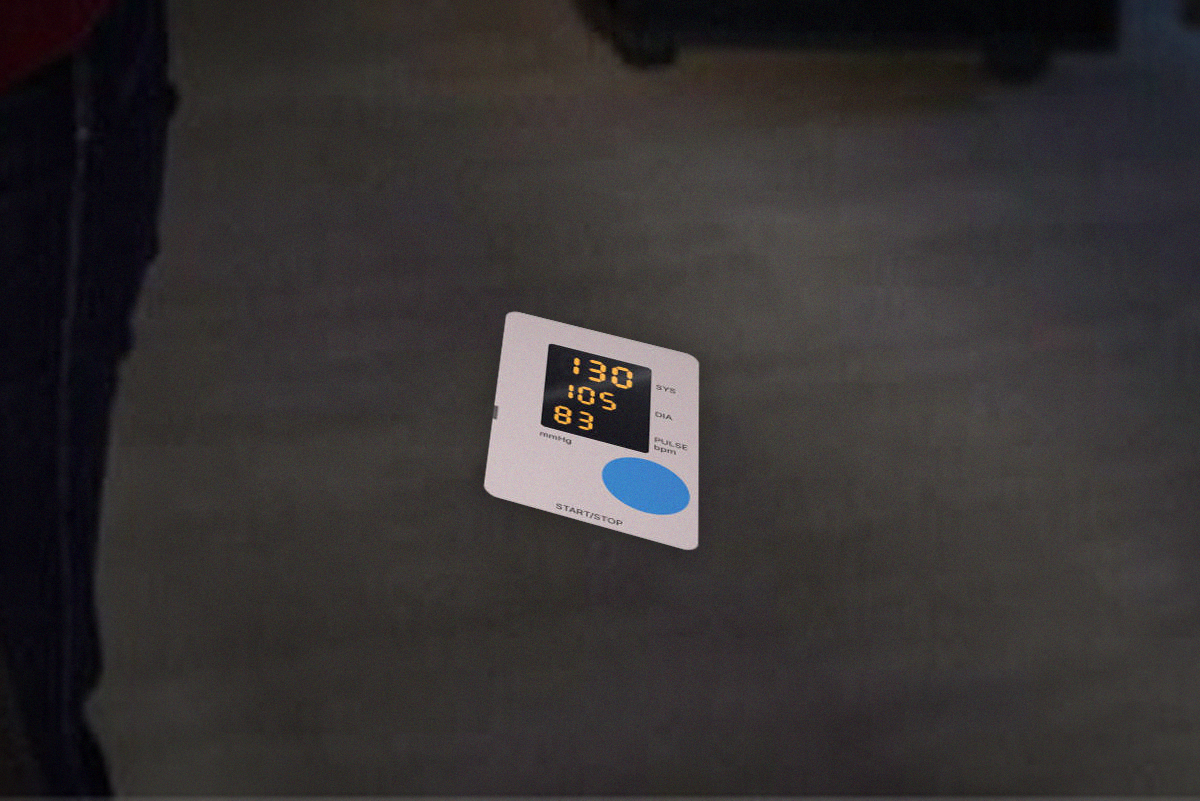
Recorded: 83
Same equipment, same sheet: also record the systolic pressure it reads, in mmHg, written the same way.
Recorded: 130
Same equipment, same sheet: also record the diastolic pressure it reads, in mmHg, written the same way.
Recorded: 105
